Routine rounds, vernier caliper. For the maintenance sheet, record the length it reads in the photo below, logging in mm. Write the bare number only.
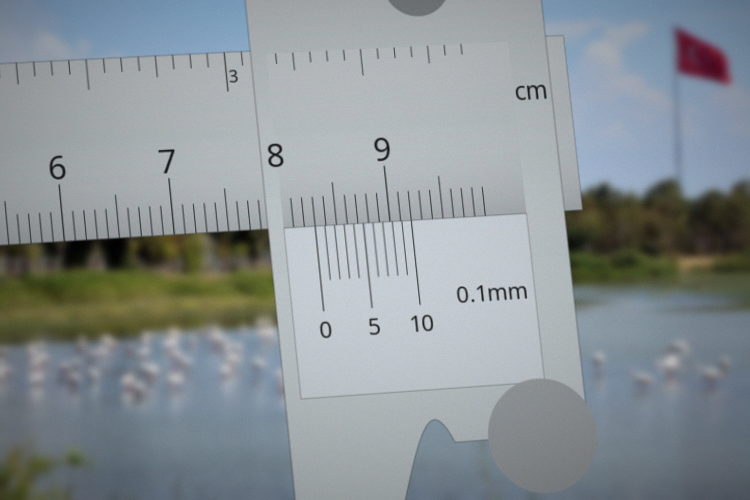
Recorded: 83.0
